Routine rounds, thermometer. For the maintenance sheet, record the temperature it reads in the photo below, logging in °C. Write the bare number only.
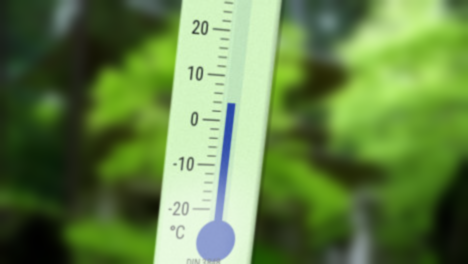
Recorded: 4
